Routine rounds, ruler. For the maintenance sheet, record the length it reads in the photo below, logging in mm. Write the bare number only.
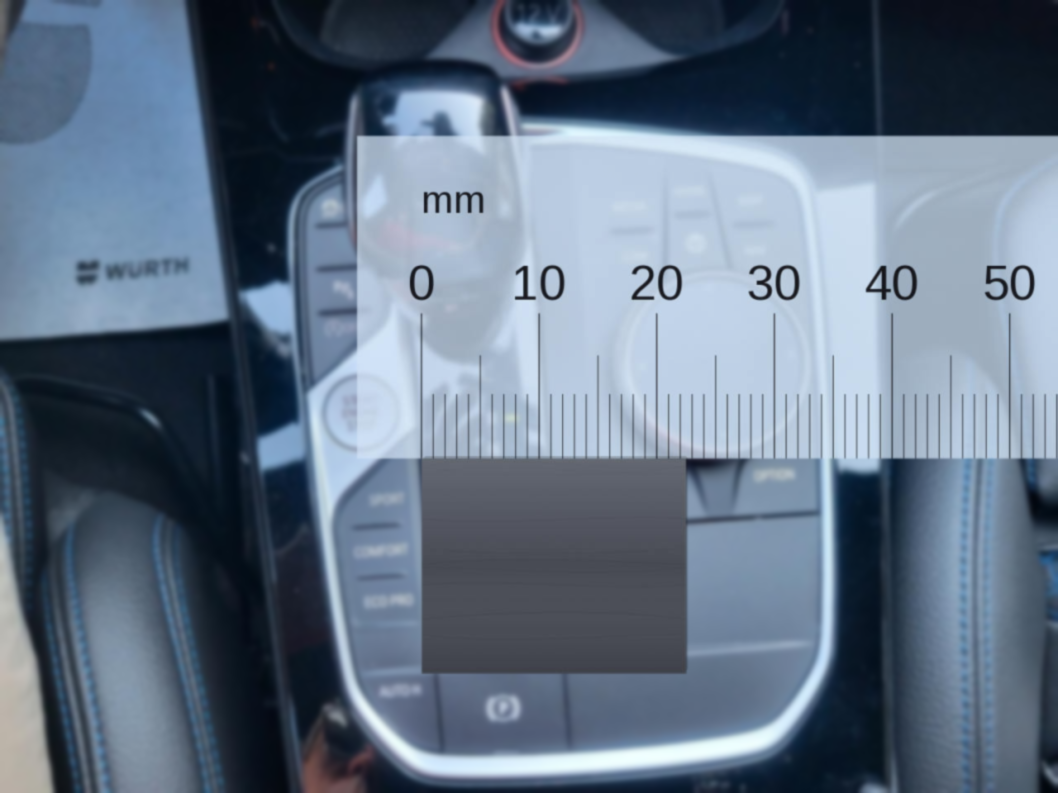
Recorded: 22.5
